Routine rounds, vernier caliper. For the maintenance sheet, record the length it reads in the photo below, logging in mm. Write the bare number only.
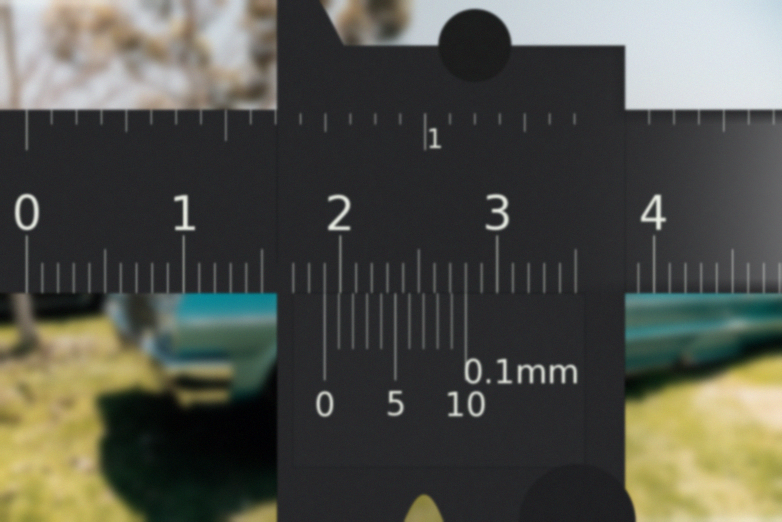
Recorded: 19.0
